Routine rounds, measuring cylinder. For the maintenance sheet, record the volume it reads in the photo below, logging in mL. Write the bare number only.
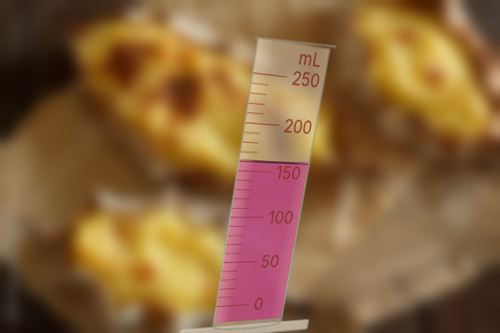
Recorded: 160
